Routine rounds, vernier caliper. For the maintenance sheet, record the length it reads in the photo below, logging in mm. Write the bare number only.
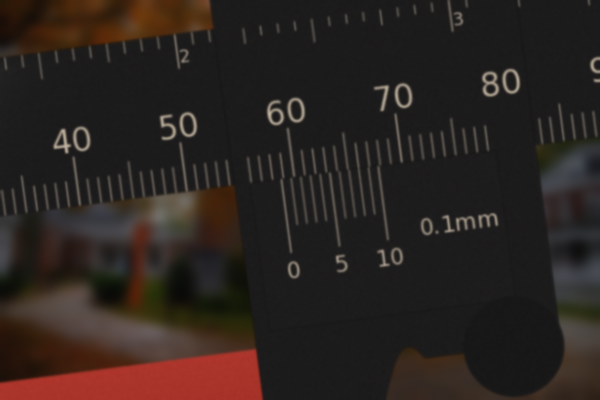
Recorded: 58.8
